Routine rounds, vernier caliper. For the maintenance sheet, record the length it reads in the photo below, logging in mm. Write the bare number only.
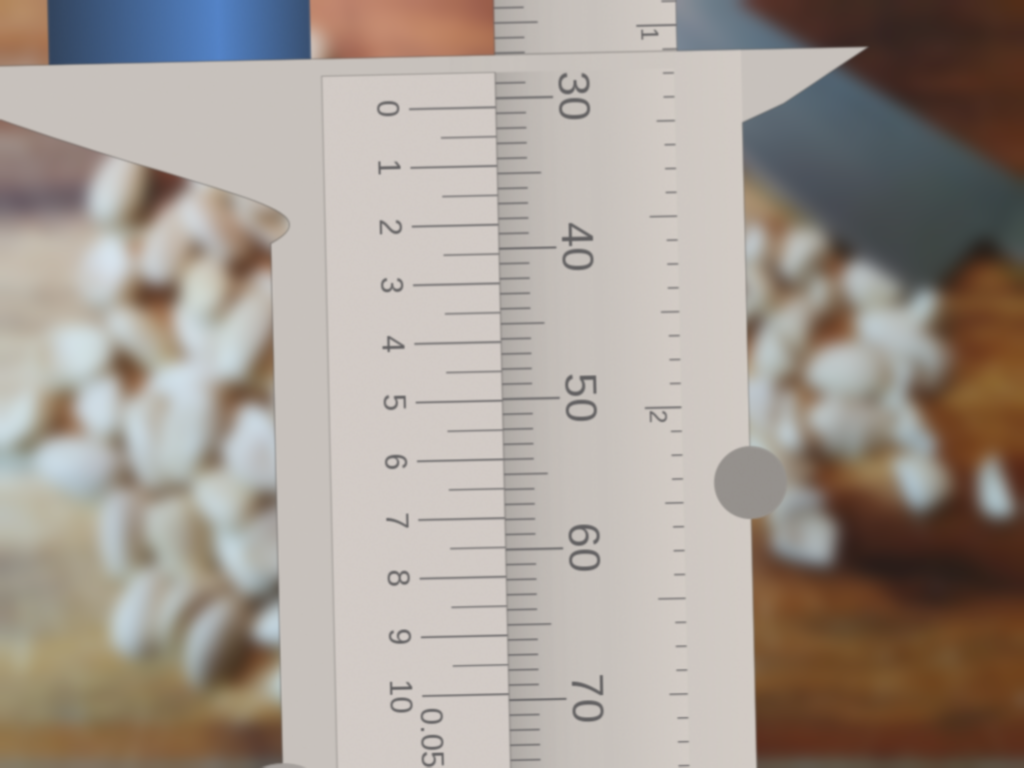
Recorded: 30.6
